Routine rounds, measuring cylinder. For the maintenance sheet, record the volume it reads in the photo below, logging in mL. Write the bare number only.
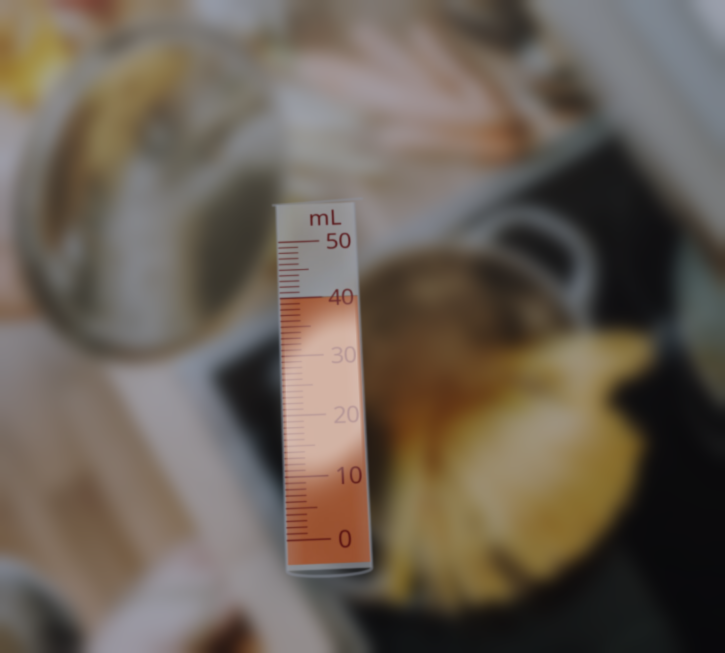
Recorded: 40
